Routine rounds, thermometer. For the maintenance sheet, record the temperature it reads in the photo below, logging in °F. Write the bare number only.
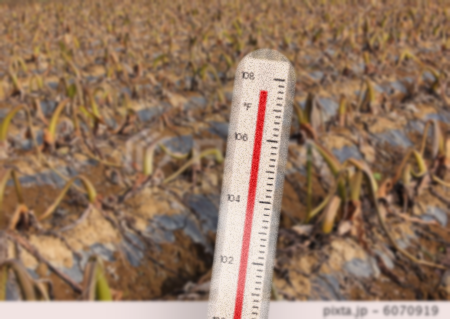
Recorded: 107.6
